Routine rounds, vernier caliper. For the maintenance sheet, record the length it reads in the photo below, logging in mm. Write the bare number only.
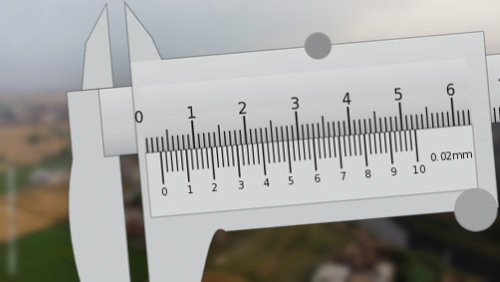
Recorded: 3.5
